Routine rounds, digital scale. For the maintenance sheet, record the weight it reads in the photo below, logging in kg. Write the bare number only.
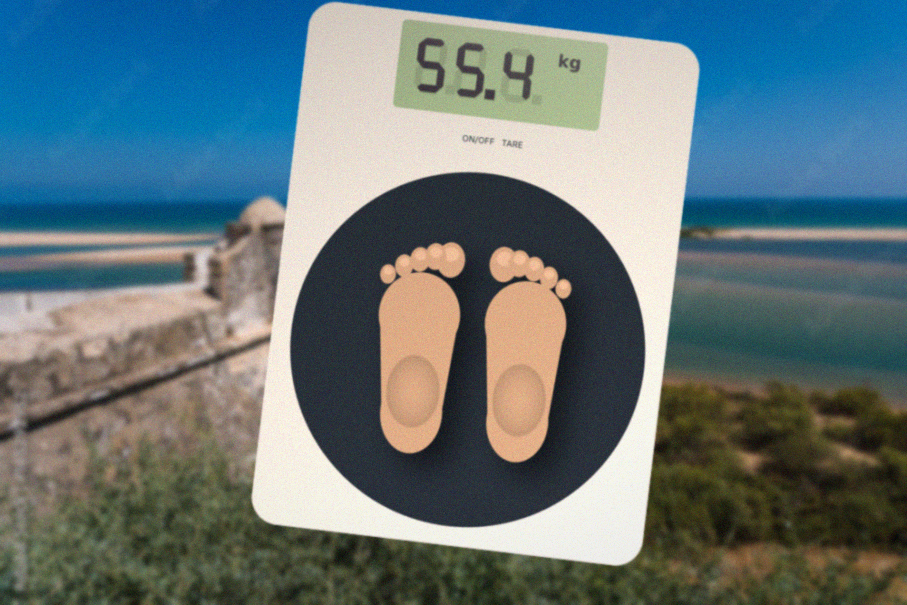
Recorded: 55.4
